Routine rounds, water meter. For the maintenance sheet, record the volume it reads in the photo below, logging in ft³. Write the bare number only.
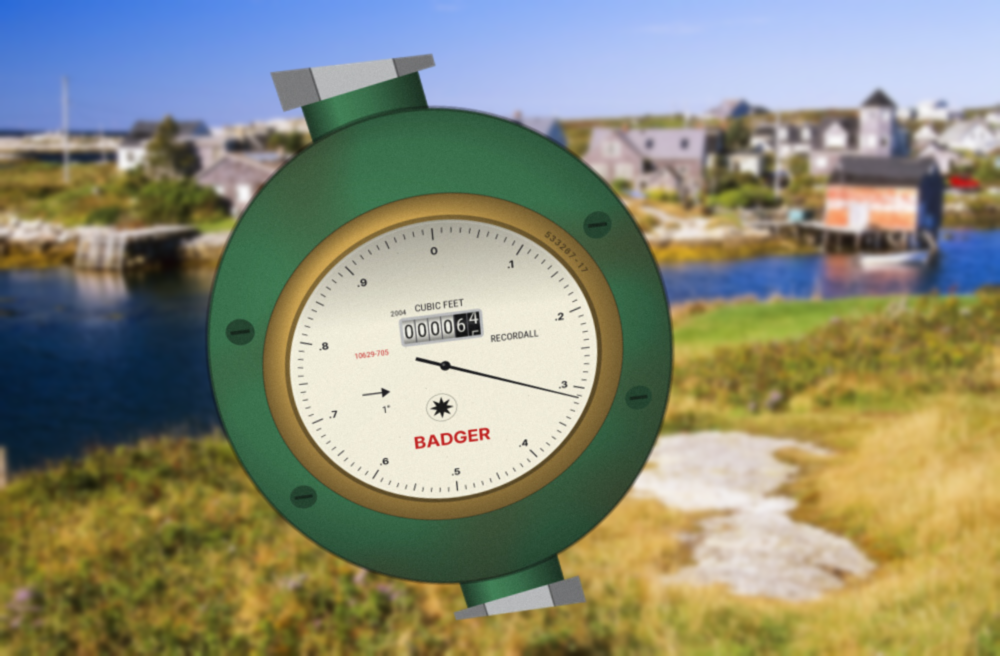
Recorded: 64.31
